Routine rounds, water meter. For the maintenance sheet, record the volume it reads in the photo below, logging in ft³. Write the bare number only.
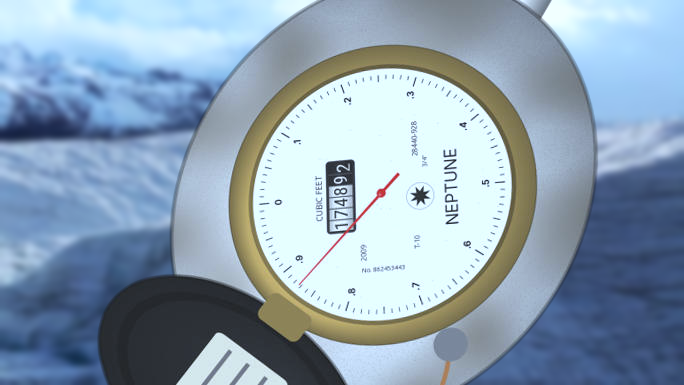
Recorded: 174891.87
